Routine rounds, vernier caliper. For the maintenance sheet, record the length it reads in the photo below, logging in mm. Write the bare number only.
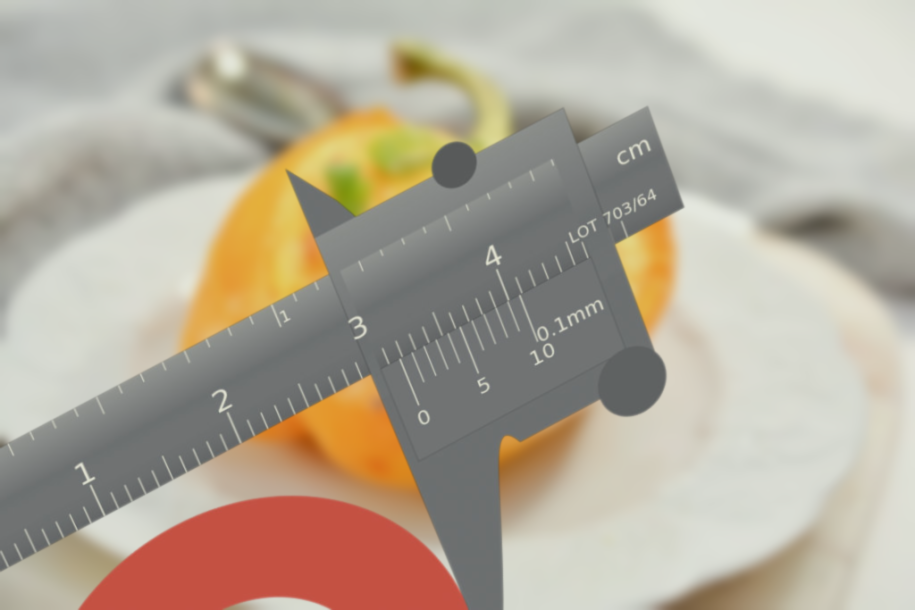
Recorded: 31.8
